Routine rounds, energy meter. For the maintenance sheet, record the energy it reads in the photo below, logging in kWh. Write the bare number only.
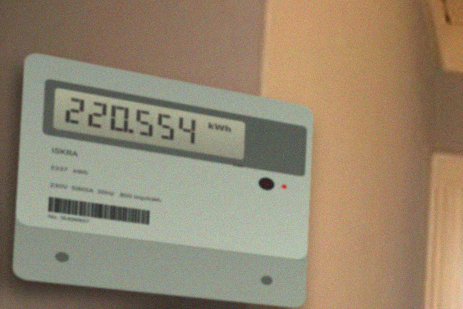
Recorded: 220.554
